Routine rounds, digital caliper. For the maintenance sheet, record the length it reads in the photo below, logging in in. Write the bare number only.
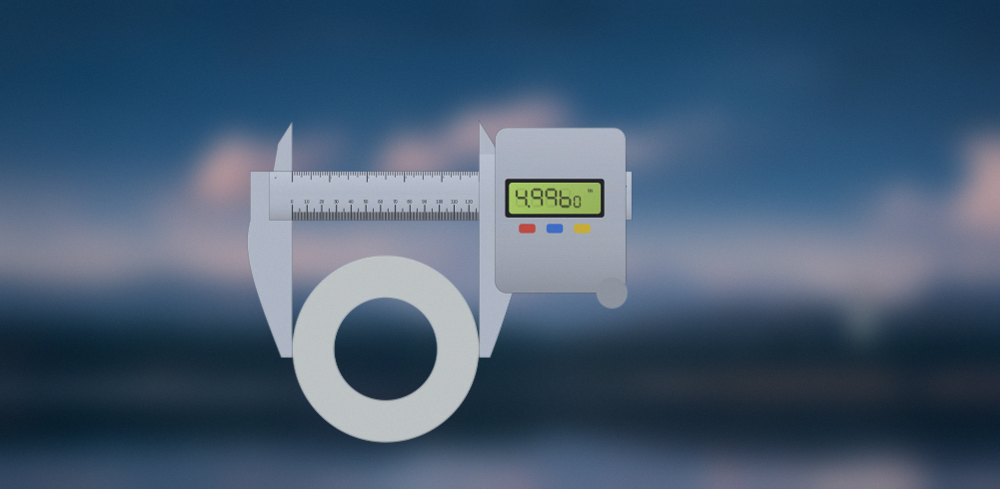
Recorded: 4.9960
